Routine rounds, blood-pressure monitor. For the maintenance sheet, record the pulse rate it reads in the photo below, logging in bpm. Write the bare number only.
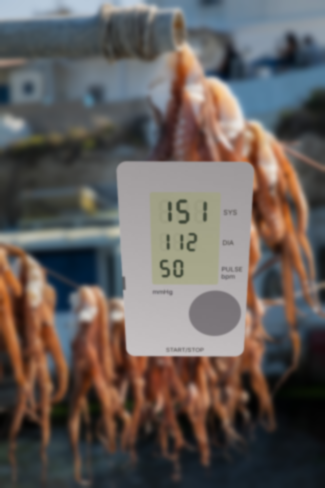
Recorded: 50
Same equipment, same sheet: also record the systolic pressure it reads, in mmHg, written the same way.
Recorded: 151
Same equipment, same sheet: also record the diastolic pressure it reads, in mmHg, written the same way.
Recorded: 112
